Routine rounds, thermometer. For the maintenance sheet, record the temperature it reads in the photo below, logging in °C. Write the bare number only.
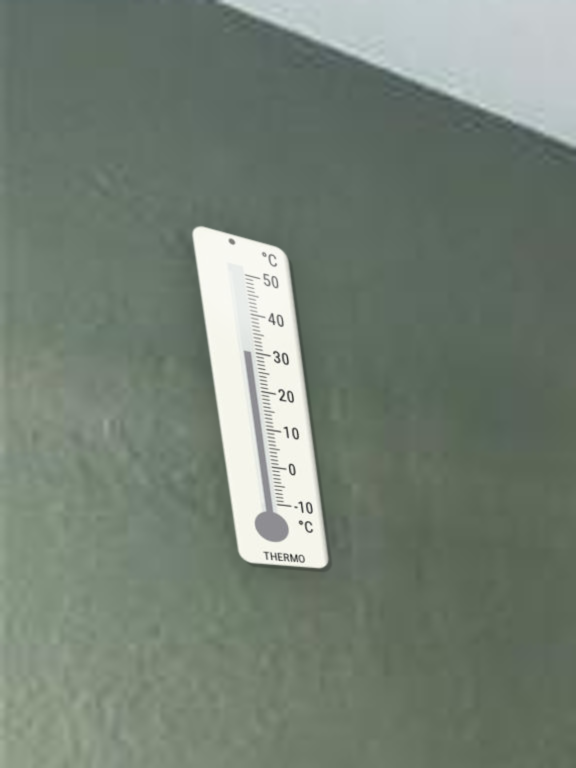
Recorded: 30
